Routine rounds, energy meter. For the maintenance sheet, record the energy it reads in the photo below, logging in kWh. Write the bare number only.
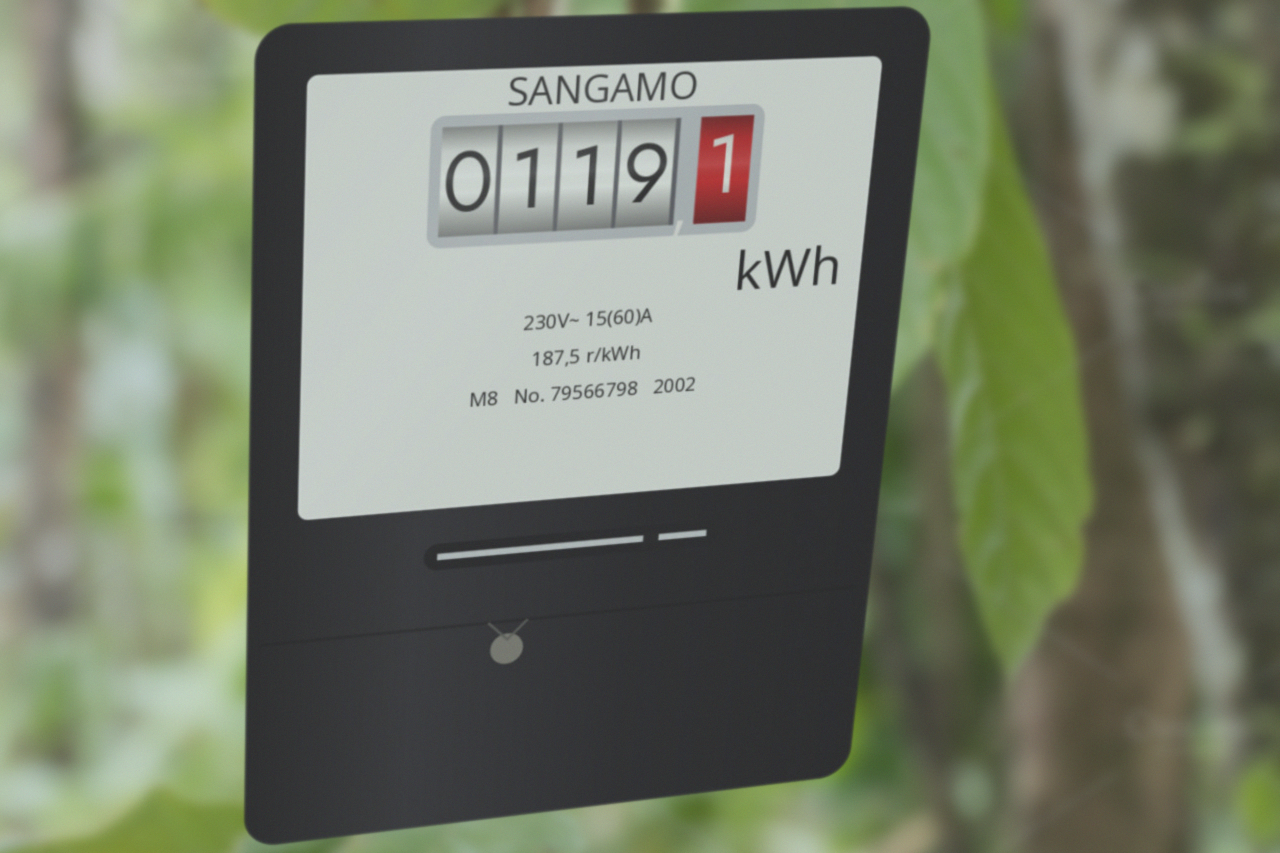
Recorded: 119.1
